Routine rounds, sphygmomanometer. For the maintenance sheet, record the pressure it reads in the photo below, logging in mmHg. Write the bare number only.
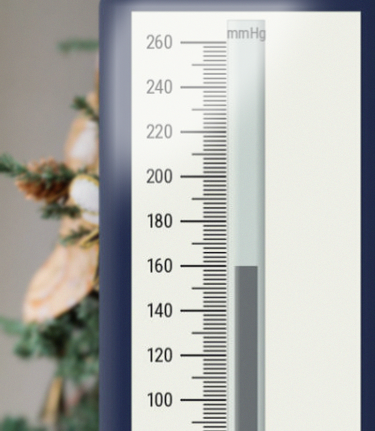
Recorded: 160
